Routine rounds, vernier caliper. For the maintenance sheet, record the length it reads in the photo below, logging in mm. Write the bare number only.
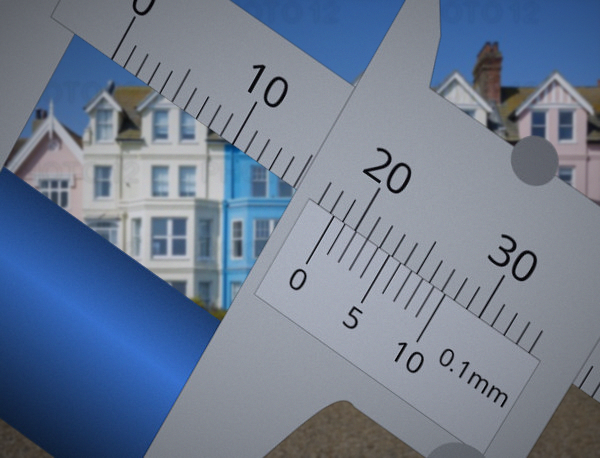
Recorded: 18.3
